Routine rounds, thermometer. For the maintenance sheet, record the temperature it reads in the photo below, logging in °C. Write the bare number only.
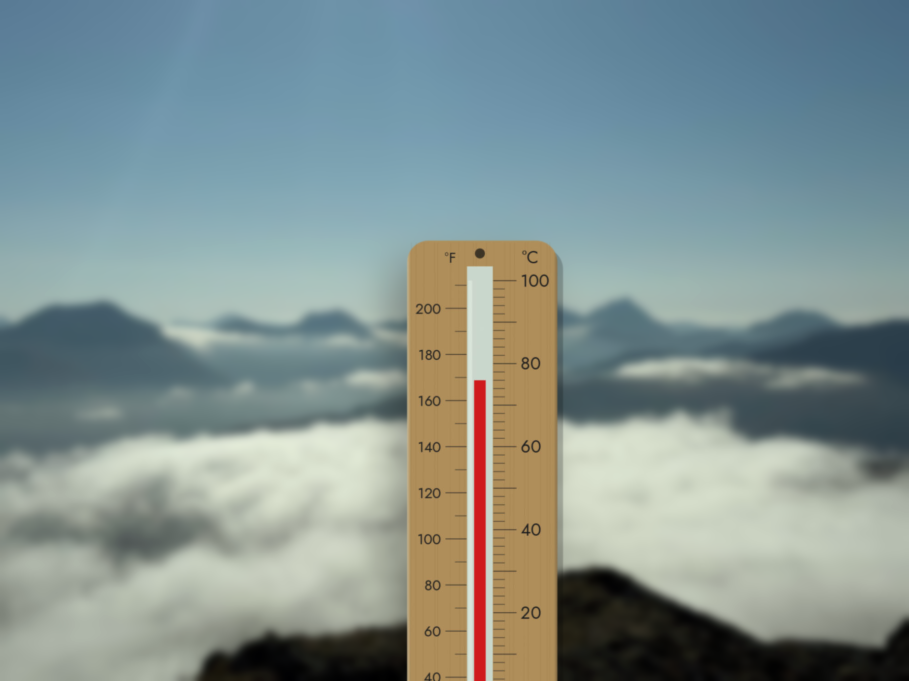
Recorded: 76
